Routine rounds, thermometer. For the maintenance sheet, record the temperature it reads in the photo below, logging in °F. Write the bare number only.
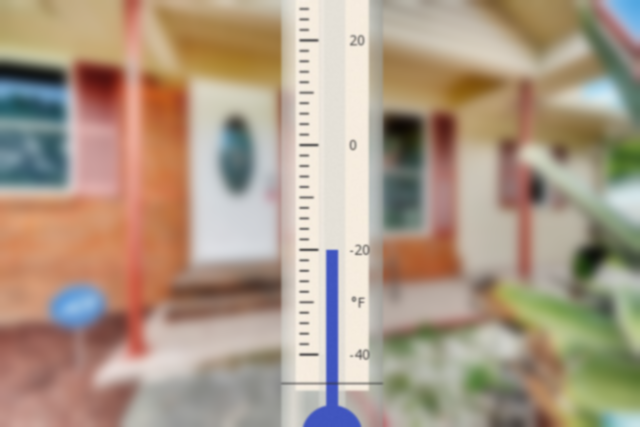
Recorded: -20
